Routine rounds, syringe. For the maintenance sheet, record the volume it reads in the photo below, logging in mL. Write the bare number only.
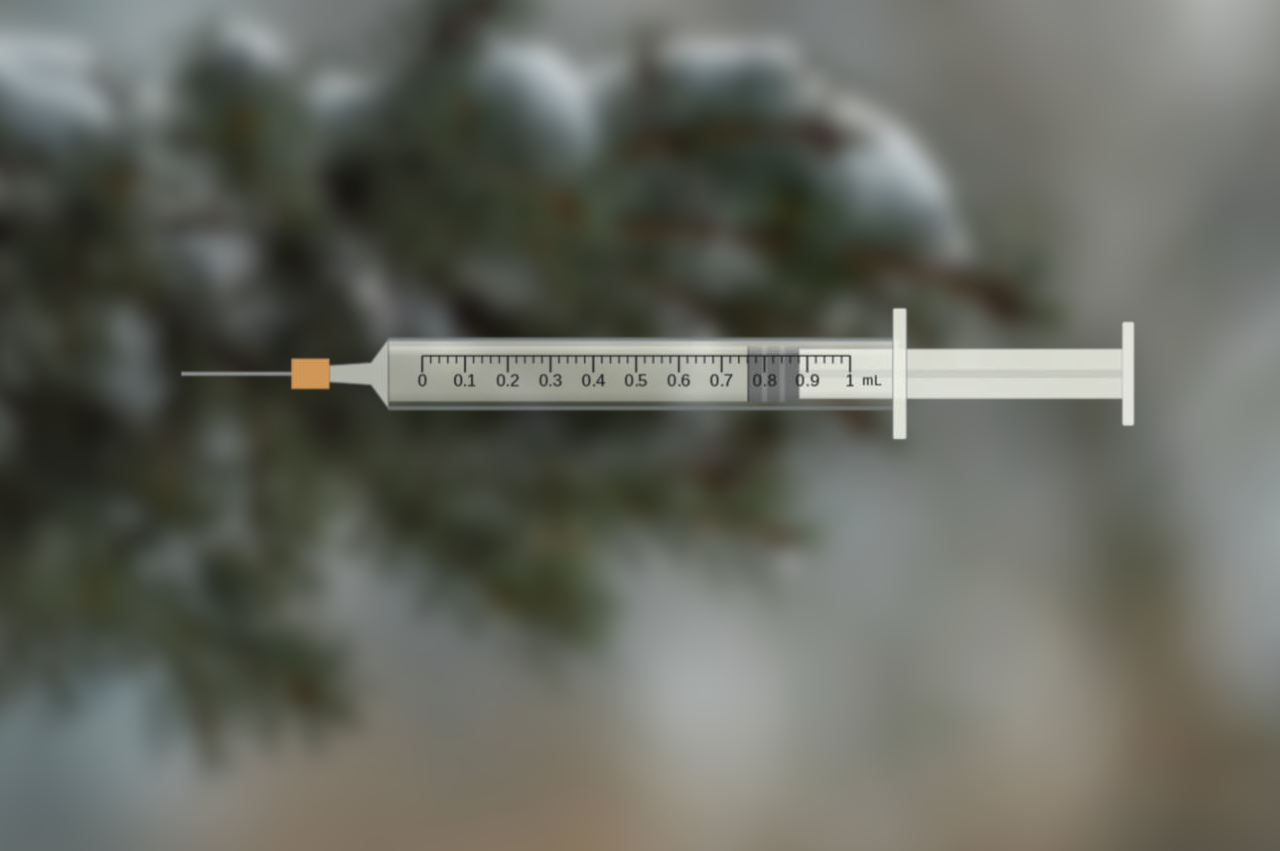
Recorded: 0.76
